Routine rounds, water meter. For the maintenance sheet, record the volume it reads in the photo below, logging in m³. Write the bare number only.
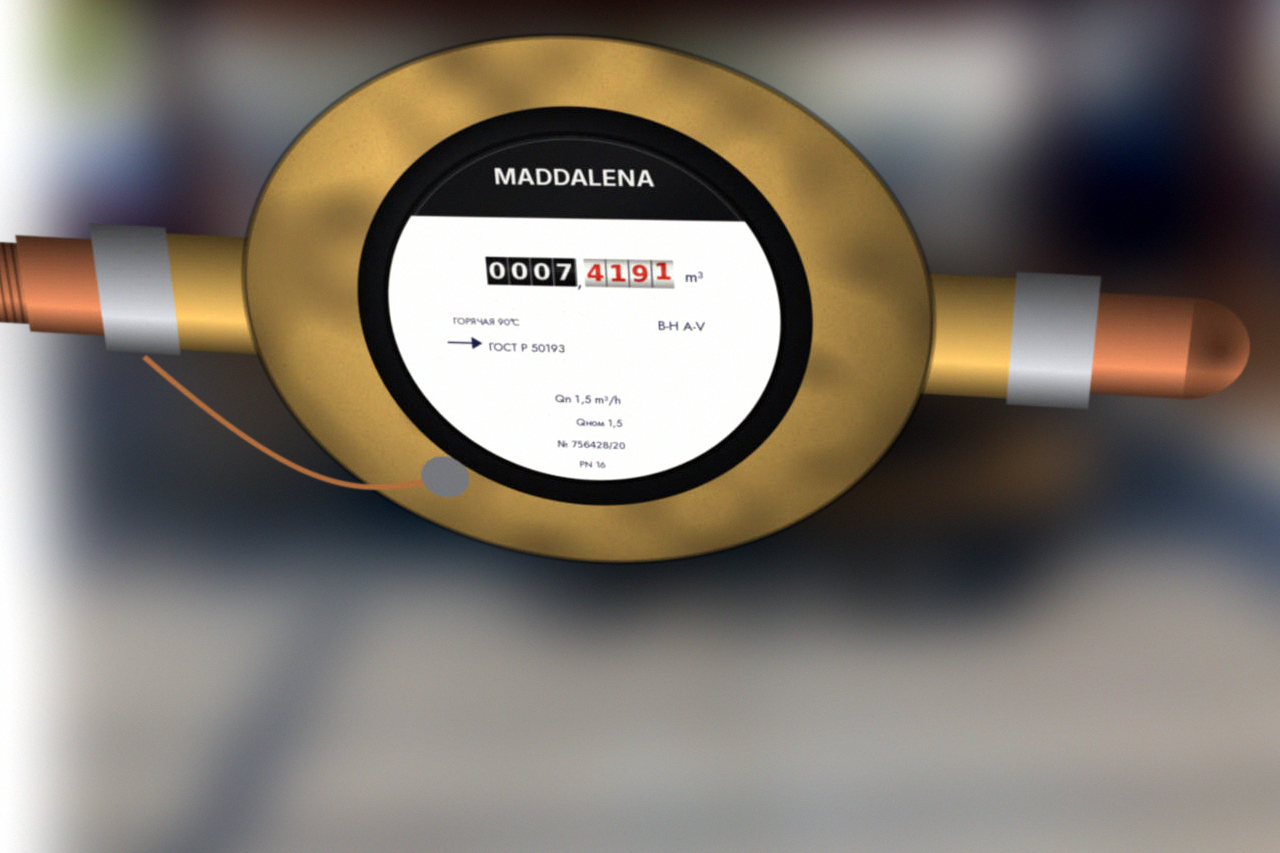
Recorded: 7.4191
